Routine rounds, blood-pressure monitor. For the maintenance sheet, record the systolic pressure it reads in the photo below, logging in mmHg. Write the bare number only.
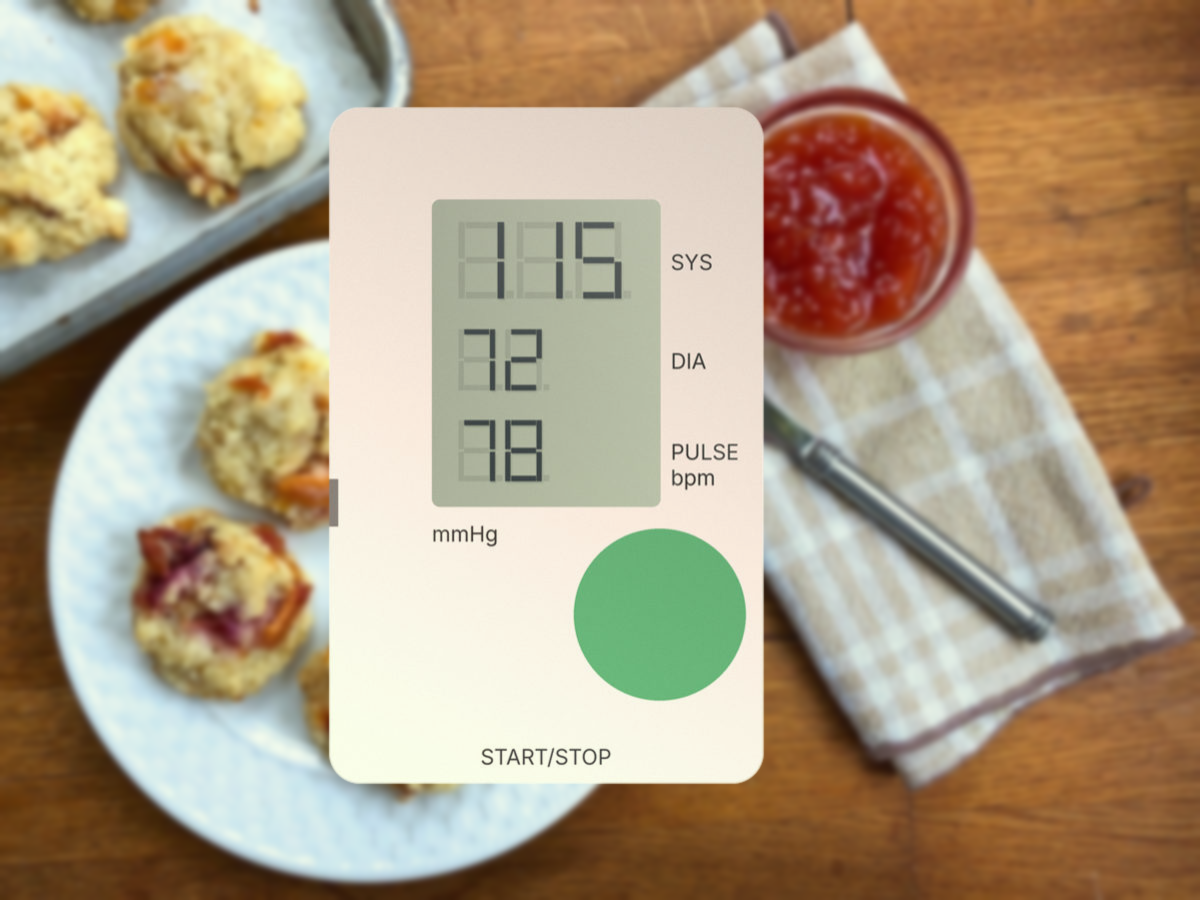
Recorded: 115
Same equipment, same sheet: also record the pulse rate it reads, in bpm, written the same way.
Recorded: 78
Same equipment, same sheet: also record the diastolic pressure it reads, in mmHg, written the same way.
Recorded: 72
